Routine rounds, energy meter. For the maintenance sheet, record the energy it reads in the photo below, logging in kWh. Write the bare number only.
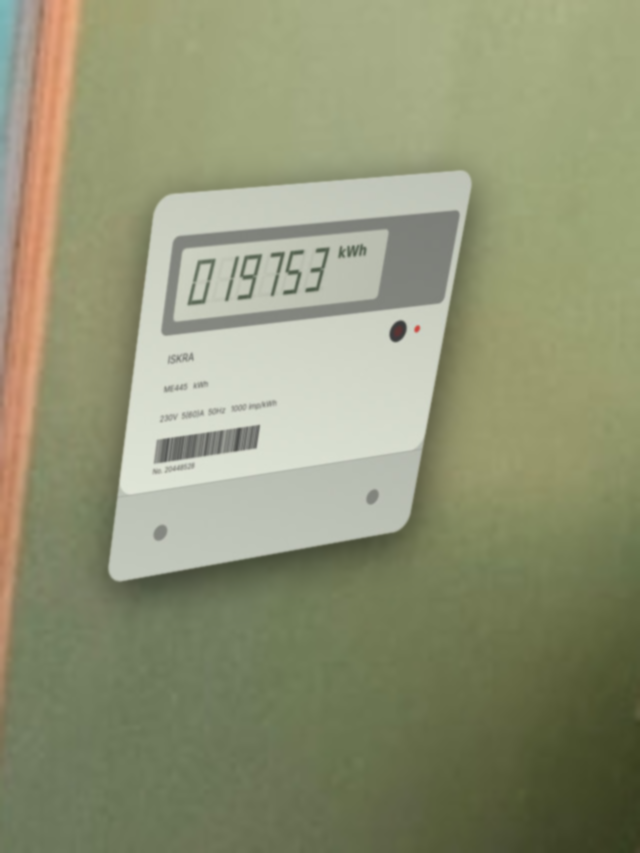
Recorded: 19753
